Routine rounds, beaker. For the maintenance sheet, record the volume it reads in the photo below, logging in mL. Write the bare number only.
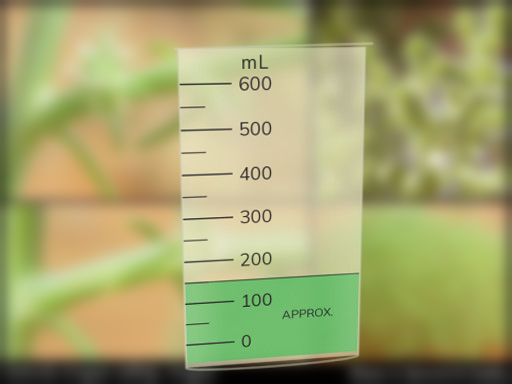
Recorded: 150
